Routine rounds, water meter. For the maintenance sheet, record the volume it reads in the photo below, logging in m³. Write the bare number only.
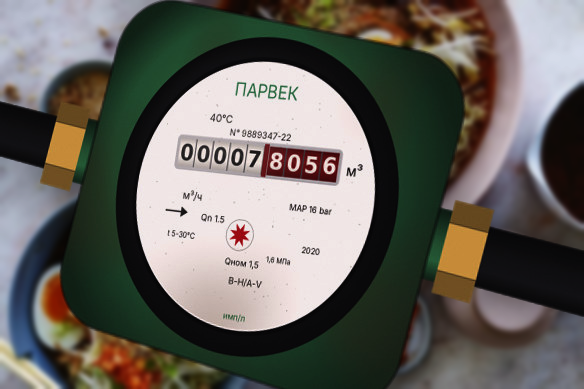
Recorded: 7.8056
